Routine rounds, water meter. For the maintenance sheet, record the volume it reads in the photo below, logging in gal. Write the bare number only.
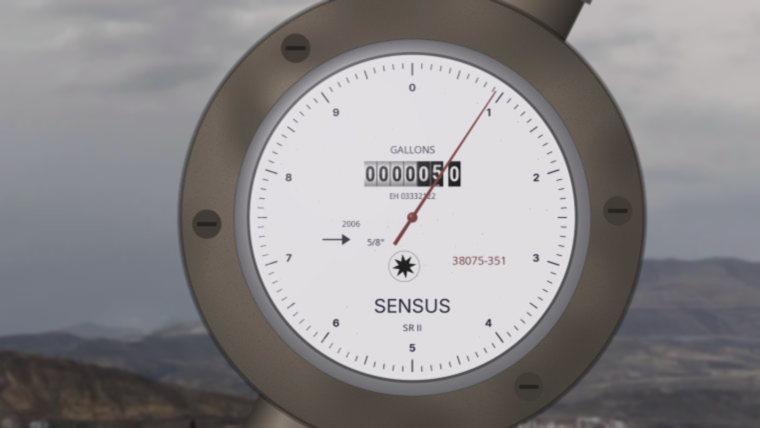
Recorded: 50.9
